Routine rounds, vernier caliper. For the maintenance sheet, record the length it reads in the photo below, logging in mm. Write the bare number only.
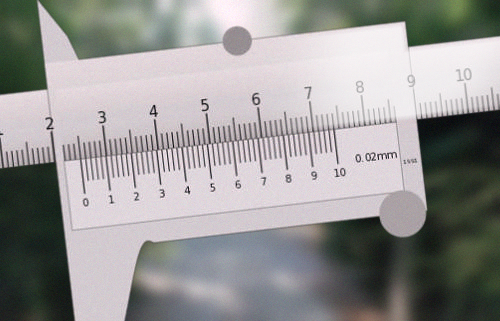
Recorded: 25.0
